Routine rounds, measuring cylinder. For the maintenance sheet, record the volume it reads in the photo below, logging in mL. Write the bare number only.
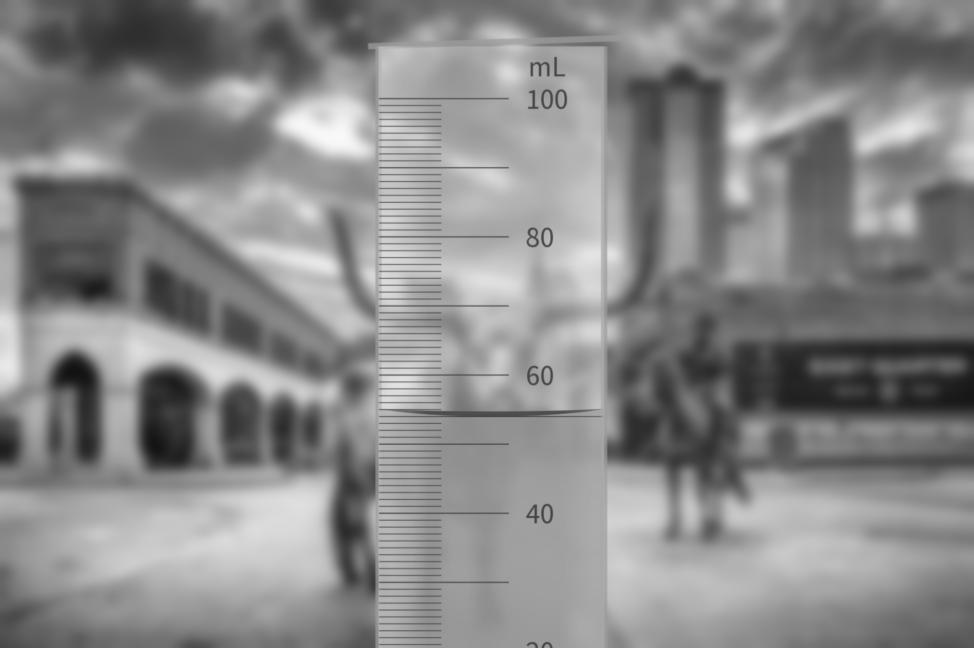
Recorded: 54
